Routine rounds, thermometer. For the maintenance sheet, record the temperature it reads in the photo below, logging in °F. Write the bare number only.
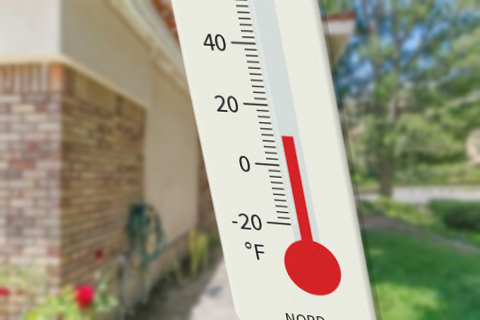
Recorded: 10
